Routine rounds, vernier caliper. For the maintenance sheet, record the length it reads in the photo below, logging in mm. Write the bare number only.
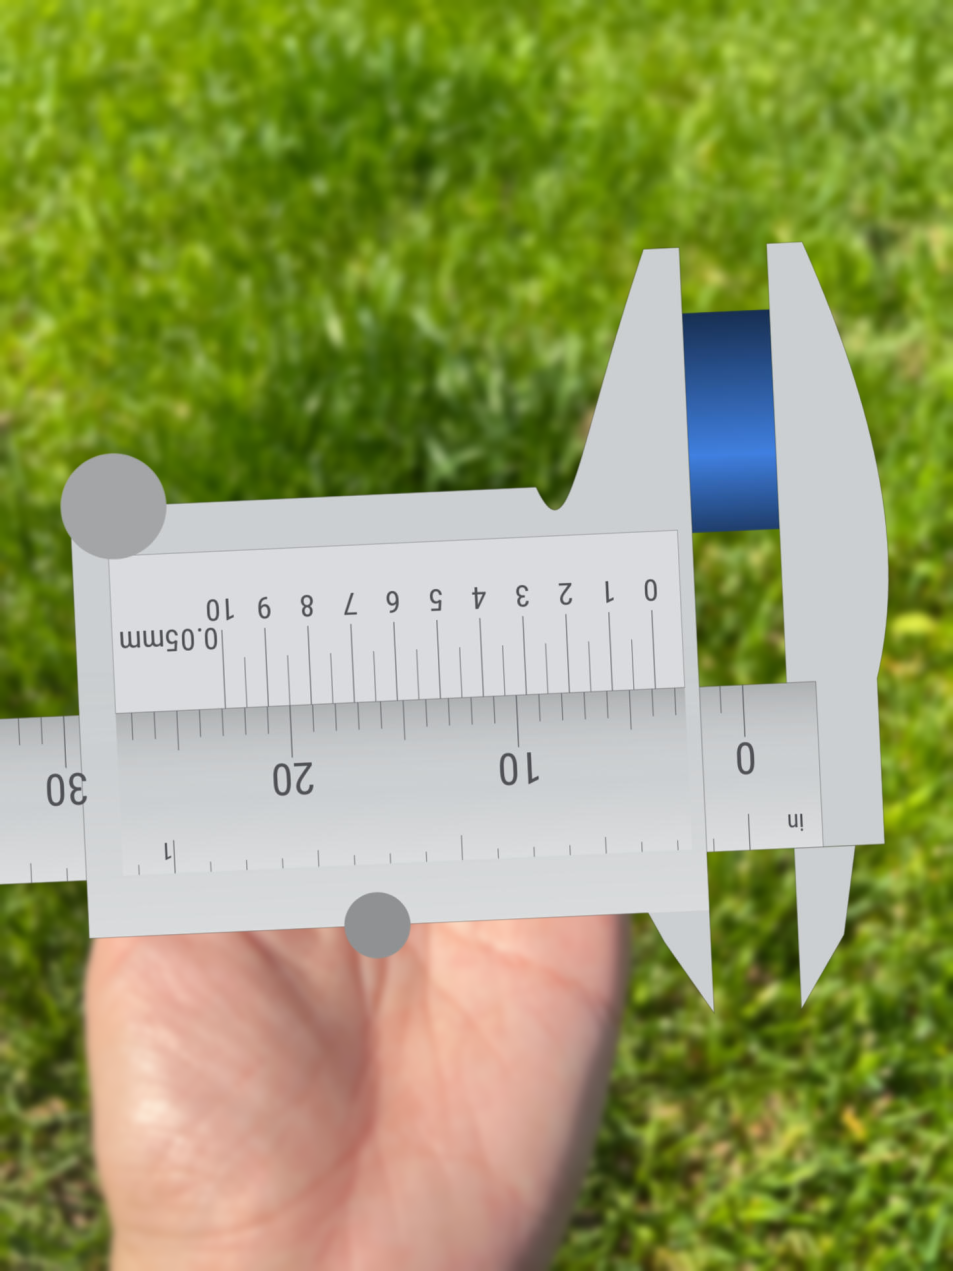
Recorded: 3.85
